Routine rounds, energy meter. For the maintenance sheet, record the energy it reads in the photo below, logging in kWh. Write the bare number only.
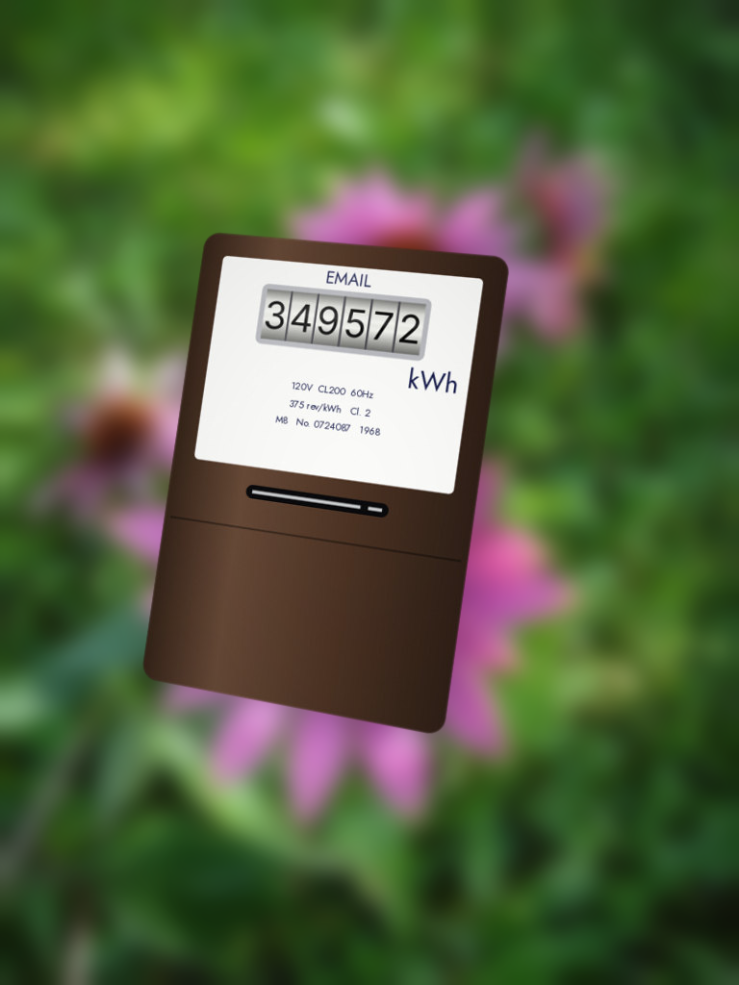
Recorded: 349572
